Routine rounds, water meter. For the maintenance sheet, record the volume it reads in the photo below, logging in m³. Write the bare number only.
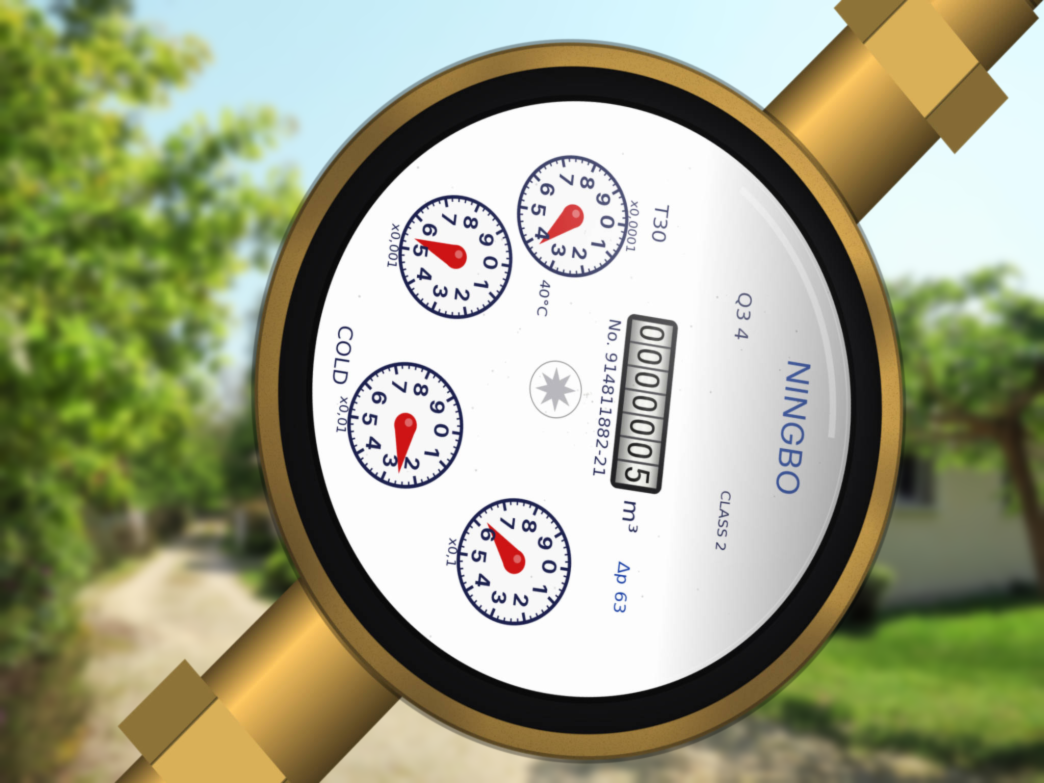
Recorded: 5.6253
